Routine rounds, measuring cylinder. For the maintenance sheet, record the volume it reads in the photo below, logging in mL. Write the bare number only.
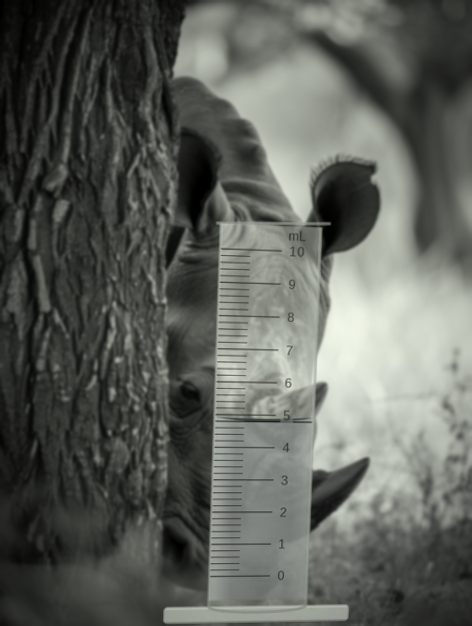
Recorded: 4.8
